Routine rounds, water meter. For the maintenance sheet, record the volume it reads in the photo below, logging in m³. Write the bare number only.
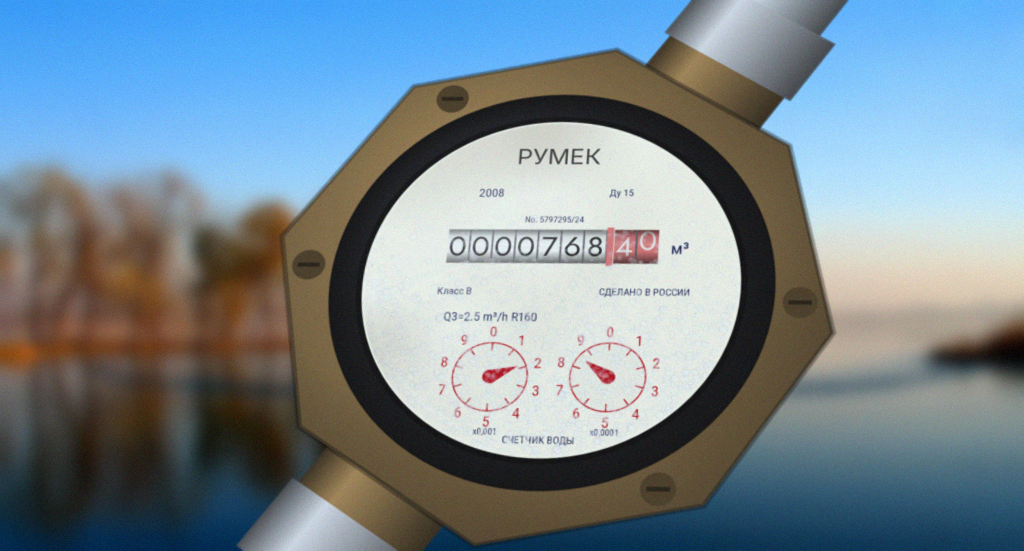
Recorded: 768.4018
